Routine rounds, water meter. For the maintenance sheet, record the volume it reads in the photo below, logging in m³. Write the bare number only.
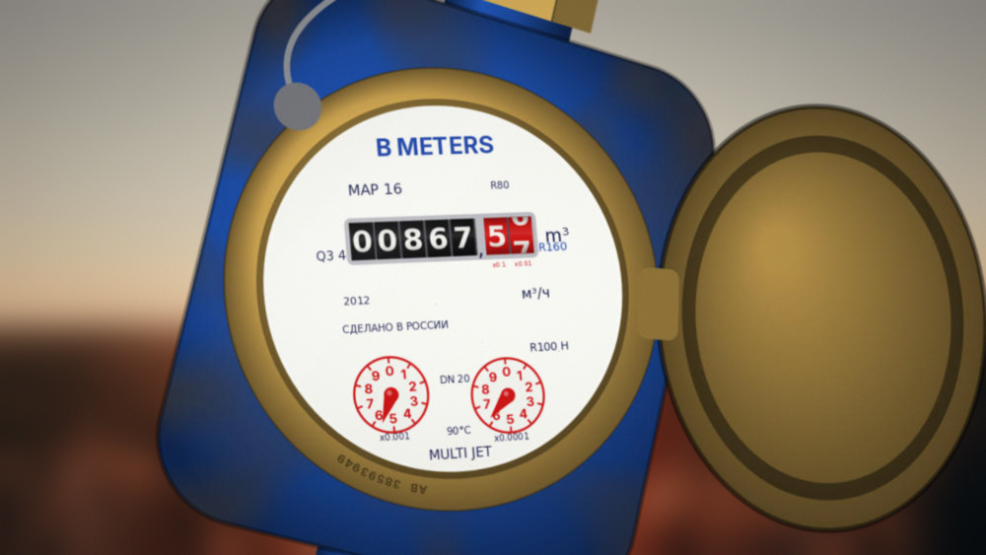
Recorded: 867.5656
